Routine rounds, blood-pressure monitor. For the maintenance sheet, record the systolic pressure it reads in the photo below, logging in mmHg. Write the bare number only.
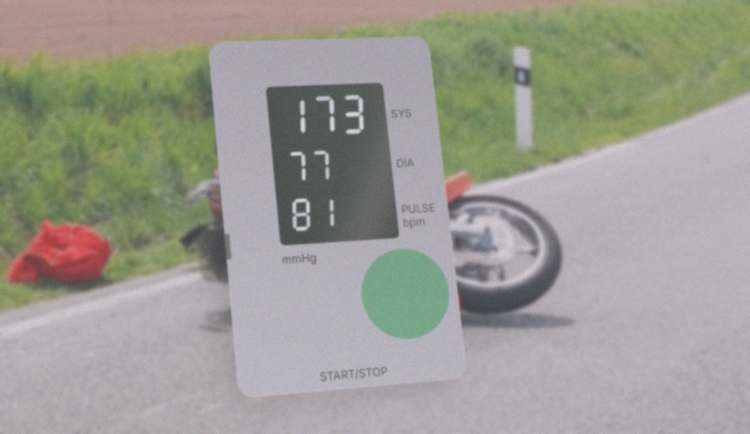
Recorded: 173
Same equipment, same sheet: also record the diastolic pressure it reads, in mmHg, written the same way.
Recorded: 77
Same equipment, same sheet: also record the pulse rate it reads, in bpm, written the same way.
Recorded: 81
